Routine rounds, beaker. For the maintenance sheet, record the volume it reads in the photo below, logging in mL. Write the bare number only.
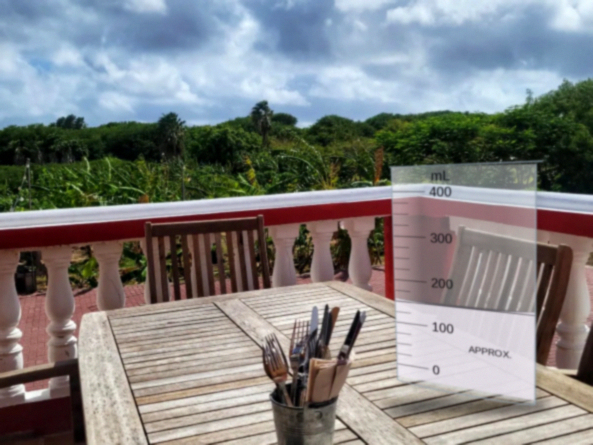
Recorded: 150
